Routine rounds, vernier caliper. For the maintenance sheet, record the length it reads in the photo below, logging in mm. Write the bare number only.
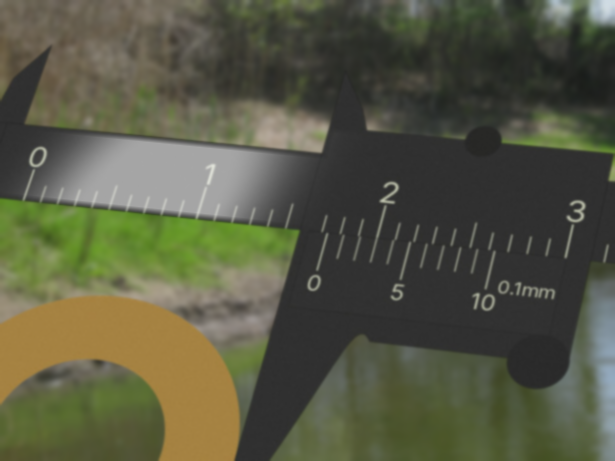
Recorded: 17.3
